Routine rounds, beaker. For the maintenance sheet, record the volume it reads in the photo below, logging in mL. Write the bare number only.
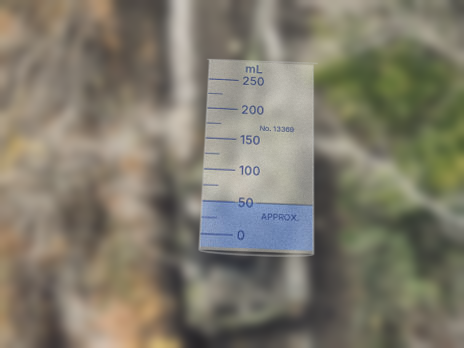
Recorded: 50
